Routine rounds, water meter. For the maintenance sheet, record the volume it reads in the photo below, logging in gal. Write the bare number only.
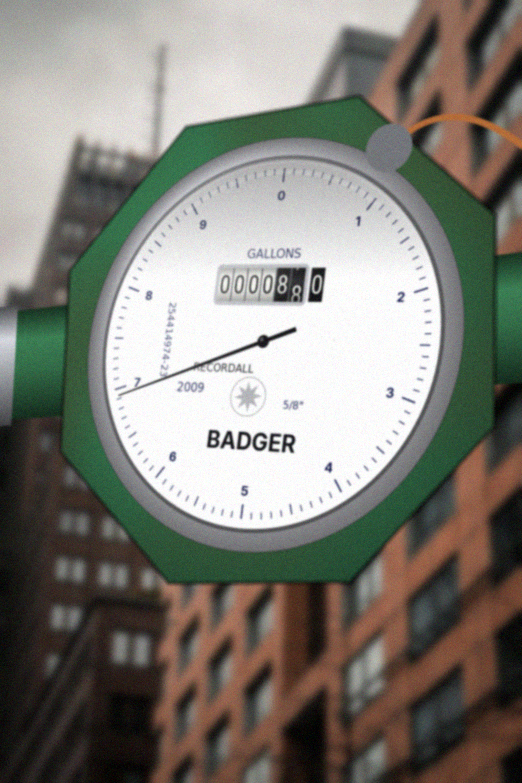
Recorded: 876.9
